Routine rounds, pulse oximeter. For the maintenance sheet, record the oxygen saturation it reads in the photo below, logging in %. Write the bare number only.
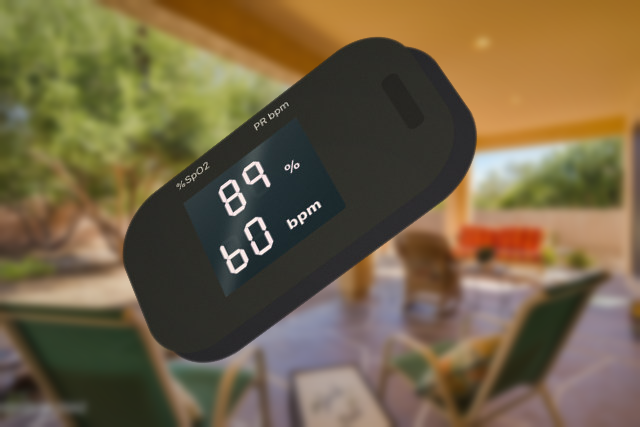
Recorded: 89
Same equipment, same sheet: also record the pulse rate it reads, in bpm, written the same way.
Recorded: 60
